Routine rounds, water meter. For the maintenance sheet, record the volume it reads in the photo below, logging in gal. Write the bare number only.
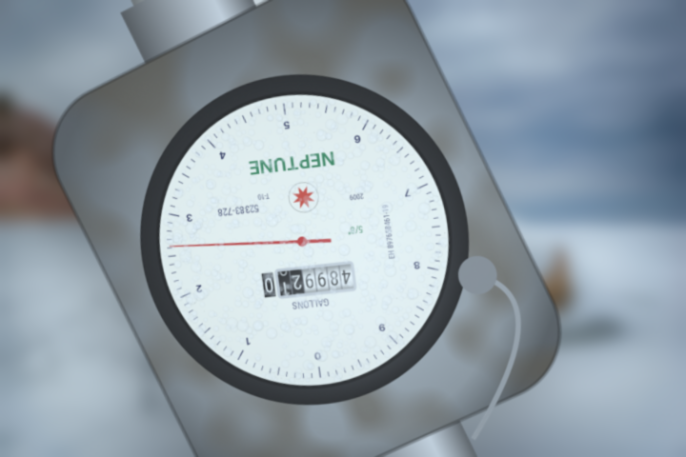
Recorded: 4899212.6
